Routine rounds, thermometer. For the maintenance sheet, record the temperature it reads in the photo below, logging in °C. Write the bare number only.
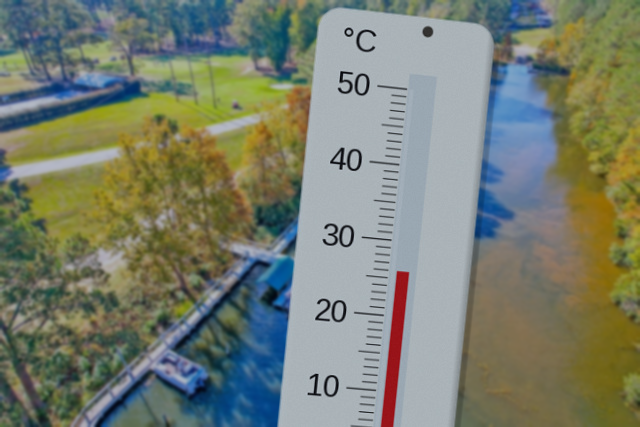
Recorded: 26
